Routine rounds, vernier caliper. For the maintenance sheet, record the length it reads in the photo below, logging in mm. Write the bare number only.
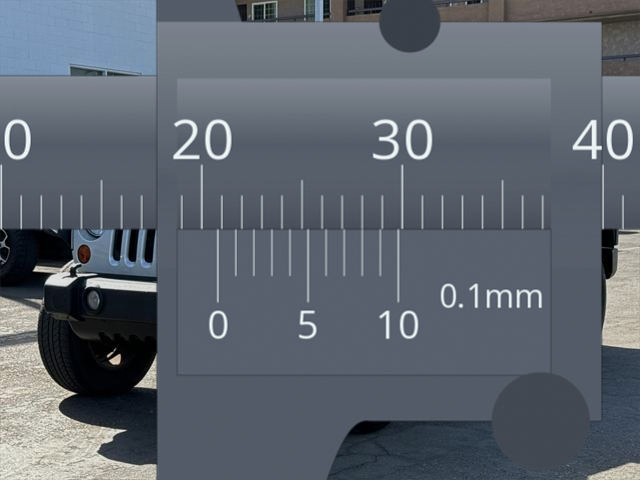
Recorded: 20.8
